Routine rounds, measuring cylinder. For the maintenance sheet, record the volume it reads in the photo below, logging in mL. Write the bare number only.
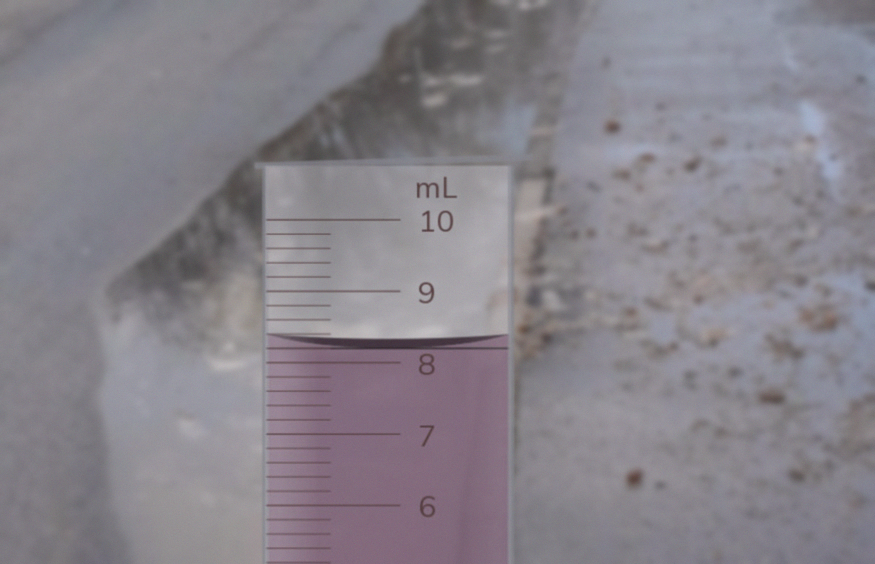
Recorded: 8.2
